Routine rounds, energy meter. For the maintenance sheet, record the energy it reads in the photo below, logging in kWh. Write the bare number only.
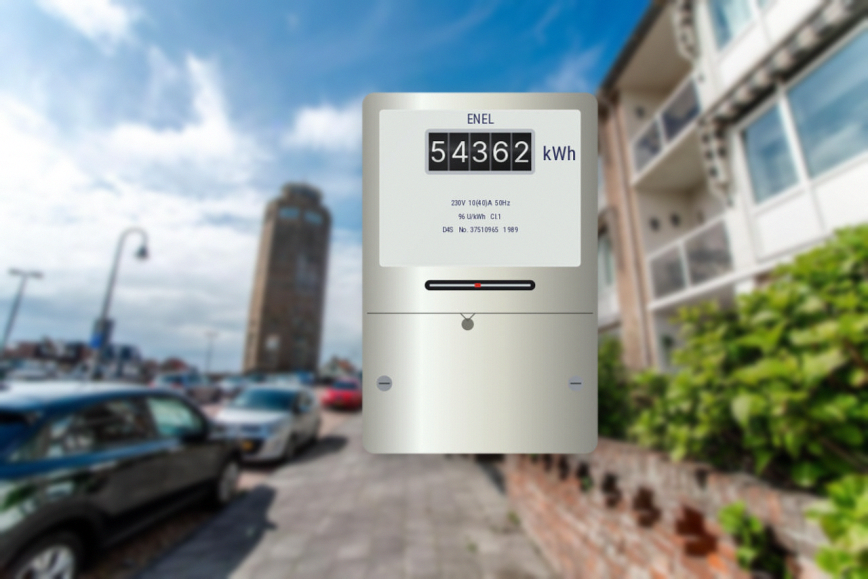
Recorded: 54362
